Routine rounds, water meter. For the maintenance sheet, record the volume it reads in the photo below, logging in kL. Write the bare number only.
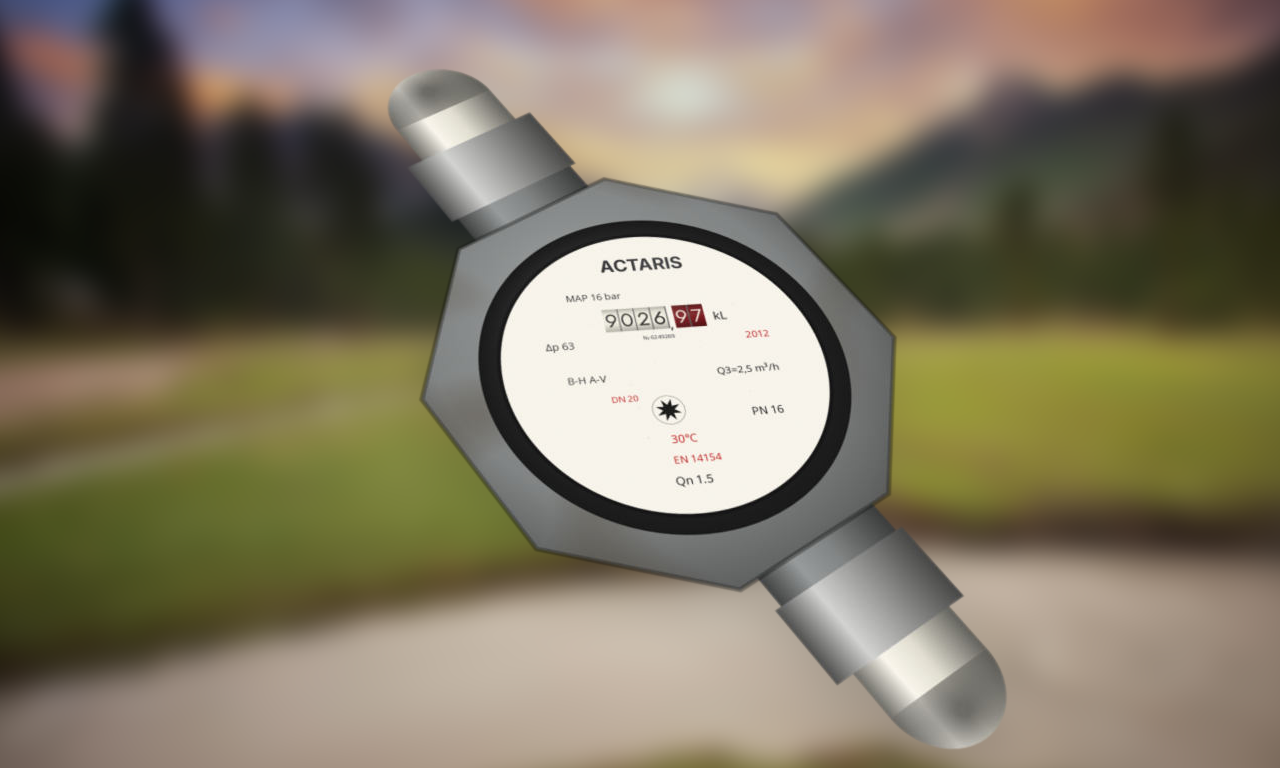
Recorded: 9026.97
